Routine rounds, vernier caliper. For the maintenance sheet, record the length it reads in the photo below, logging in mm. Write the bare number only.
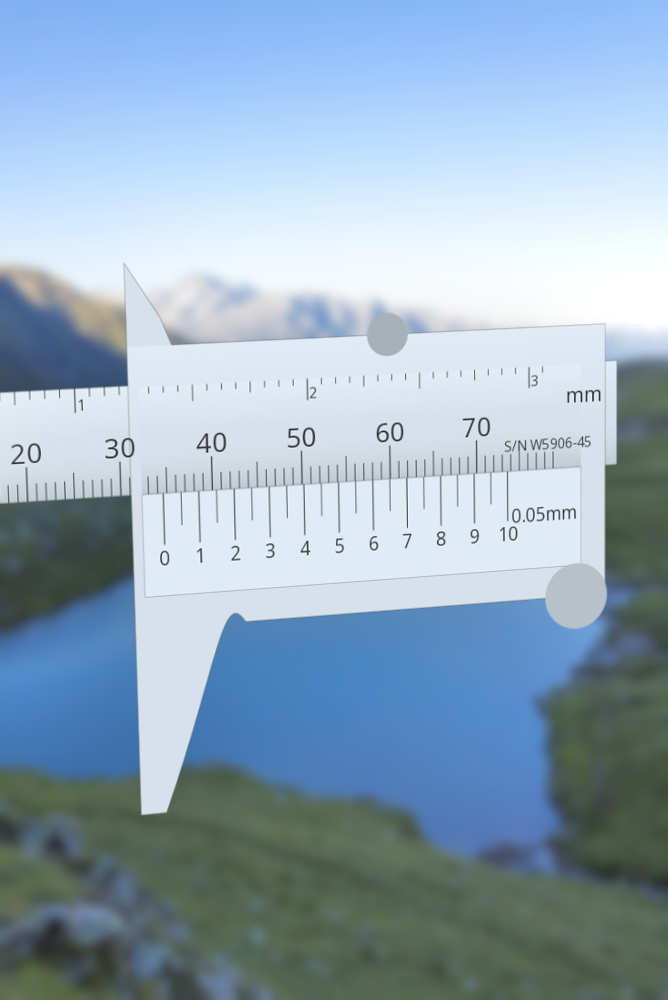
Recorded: 34.6
